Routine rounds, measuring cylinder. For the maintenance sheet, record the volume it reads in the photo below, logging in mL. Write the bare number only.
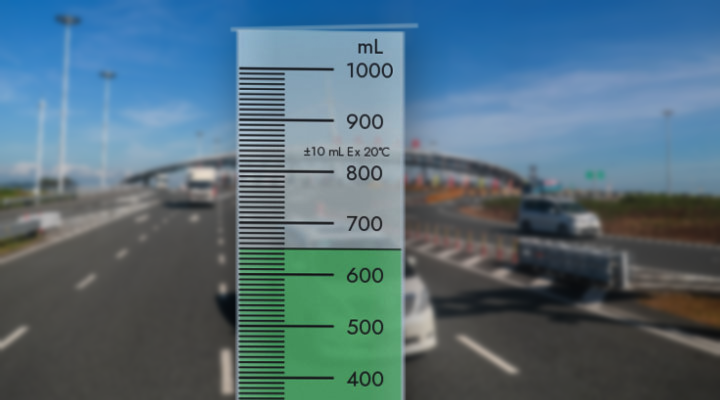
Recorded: 650
